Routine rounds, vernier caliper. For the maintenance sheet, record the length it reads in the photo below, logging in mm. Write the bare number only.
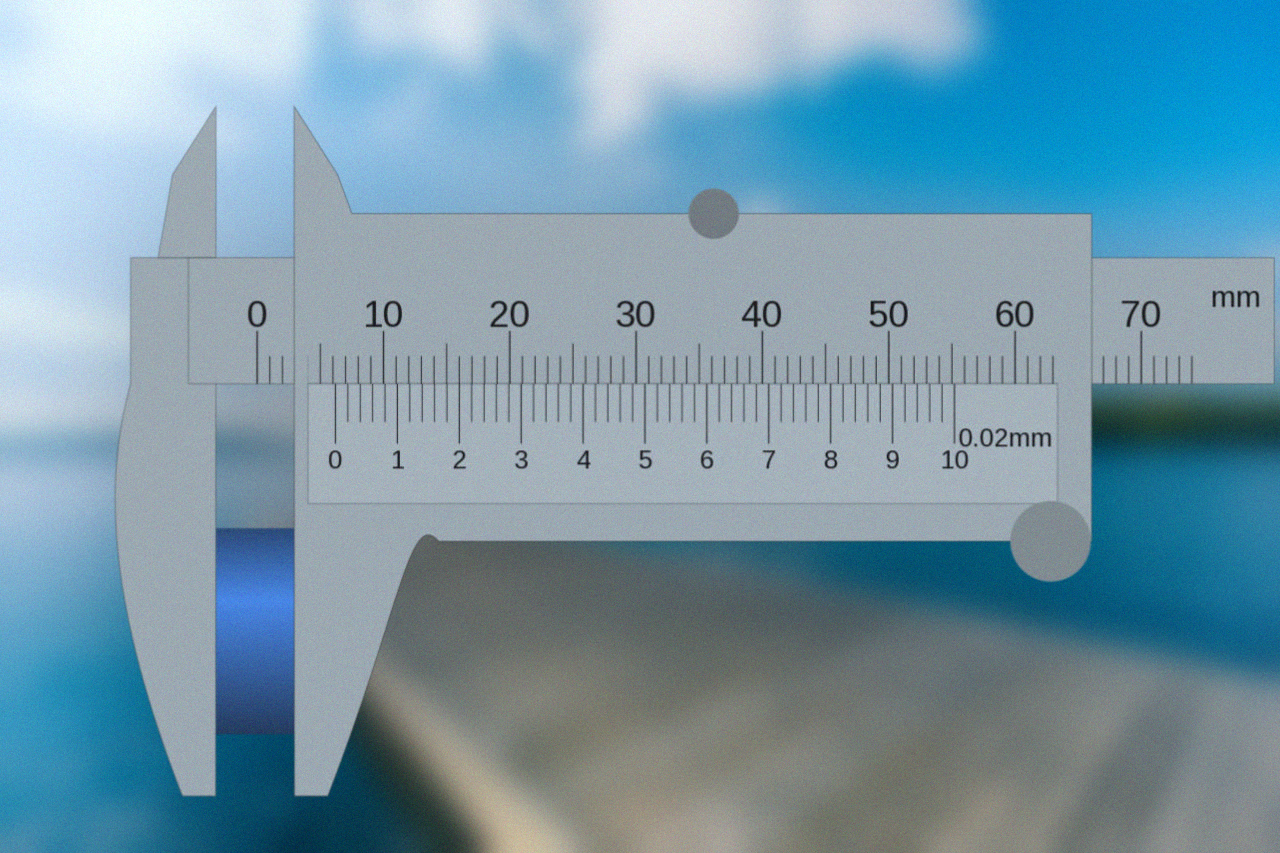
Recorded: 6.2
